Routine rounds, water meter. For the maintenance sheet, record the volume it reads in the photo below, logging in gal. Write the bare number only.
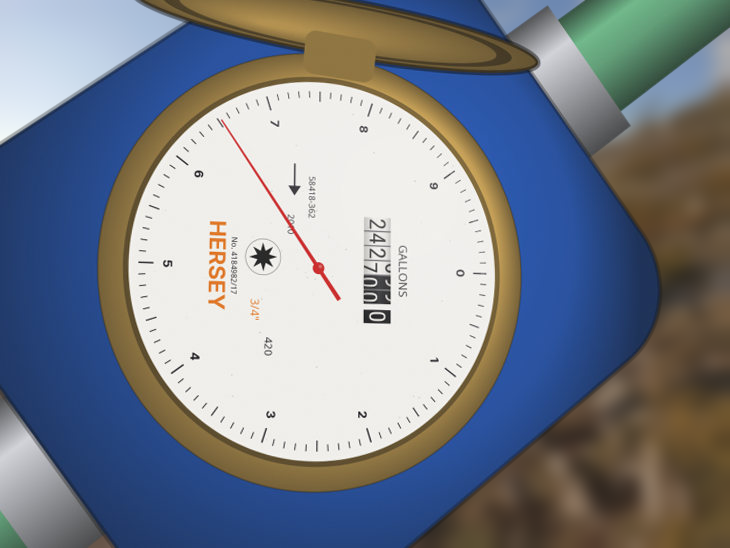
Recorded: 2426996.5
